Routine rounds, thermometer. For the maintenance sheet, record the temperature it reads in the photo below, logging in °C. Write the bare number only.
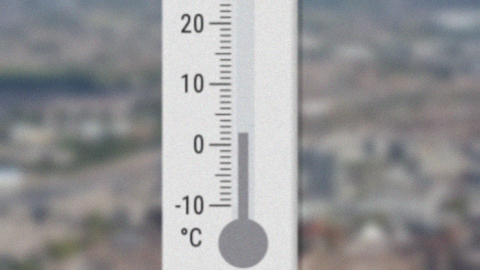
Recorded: 2
